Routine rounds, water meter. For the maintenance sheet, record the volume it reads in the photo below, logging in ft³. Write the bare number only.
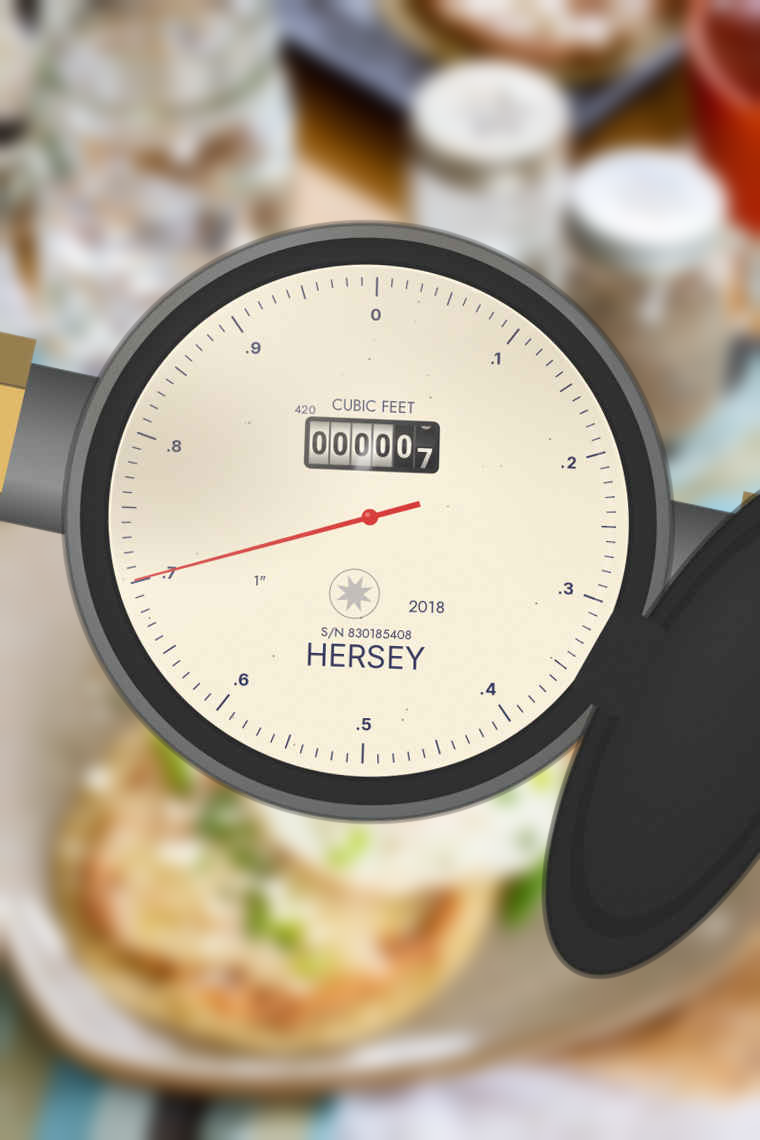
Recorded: 6.70
